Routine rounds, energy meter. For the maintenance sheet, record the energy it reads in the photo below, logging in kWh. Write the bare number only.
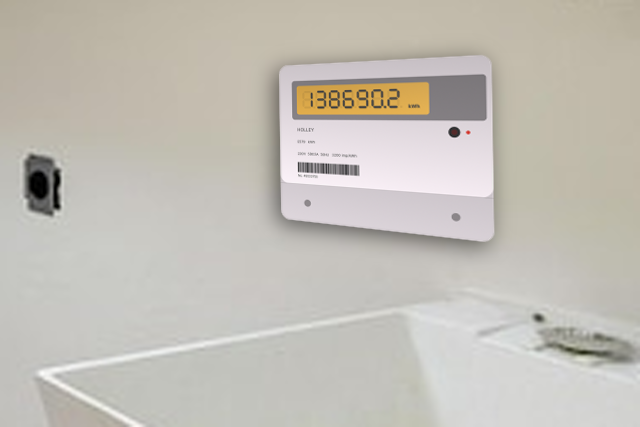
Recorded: 138690.2
